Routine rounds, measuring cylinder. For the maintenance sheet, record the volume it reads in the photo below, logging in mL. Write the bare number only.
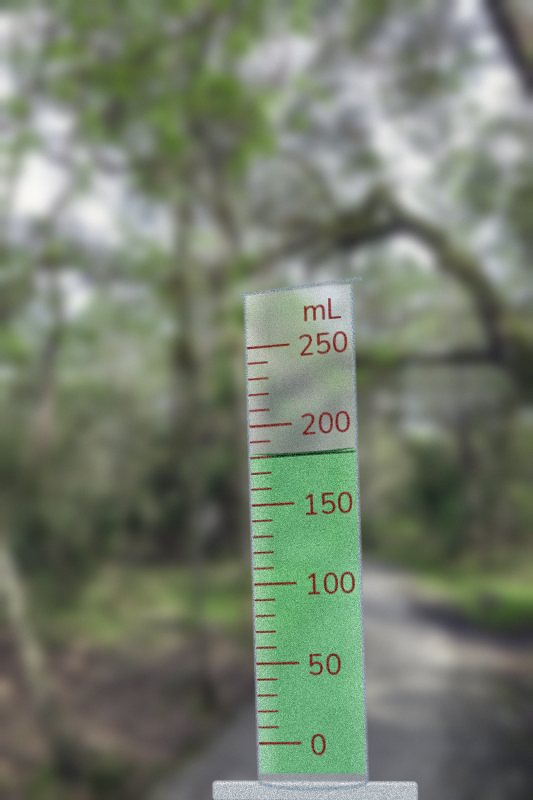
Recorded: 180
